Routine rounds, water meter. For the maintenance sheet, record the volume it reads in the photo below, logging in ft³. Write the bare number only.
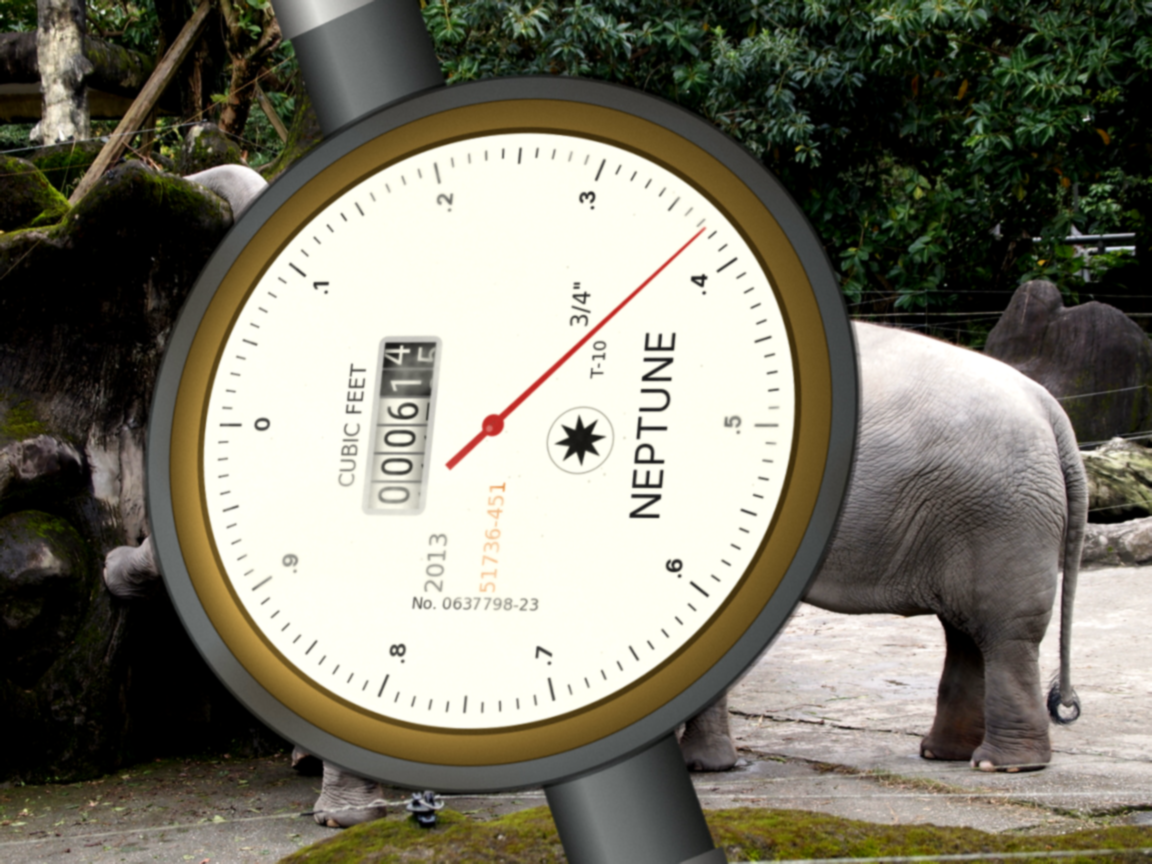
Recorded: 614.37
